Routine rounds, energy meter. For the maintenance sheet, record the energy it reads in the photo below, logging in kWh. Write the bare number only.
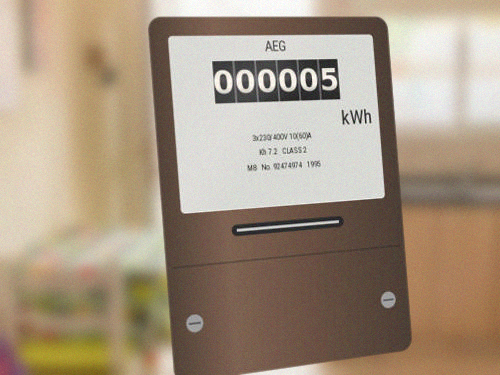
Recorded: 5
